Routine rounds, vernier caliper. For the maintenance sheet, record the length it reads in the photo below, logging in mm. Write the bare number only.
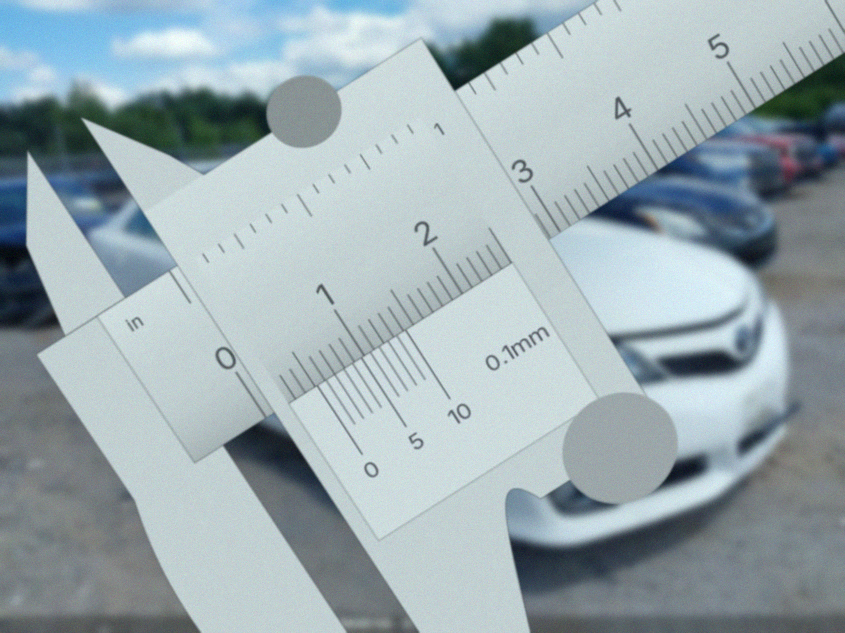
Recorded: 5.2
